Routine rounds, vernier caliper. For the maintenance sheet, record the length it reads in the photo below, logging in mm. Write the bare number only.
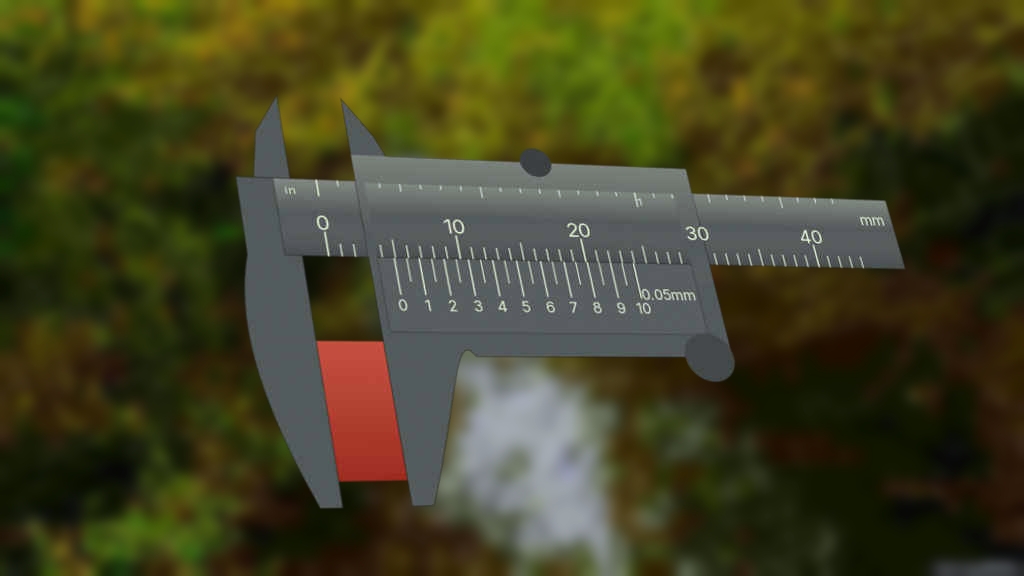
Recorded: 4.9
